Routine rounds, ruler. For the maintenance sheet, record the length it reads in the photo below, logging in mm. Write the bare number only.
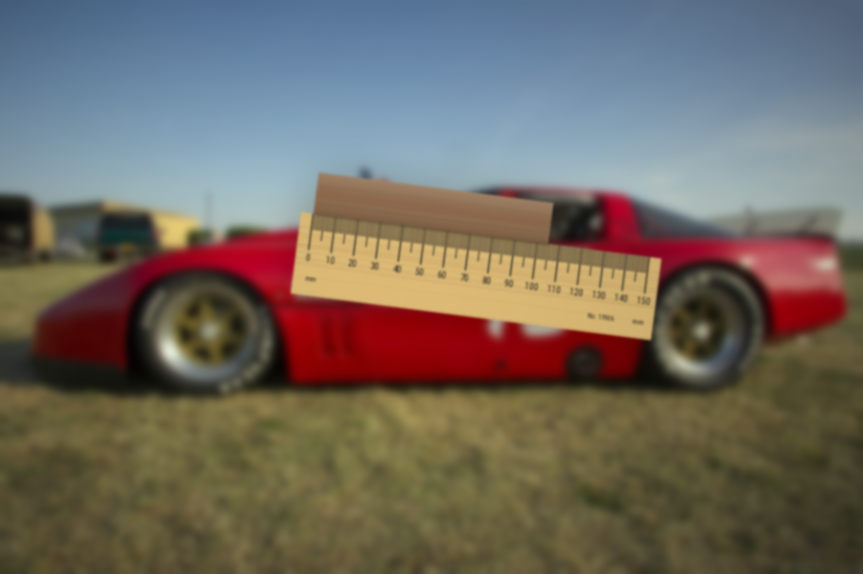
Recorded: 105
